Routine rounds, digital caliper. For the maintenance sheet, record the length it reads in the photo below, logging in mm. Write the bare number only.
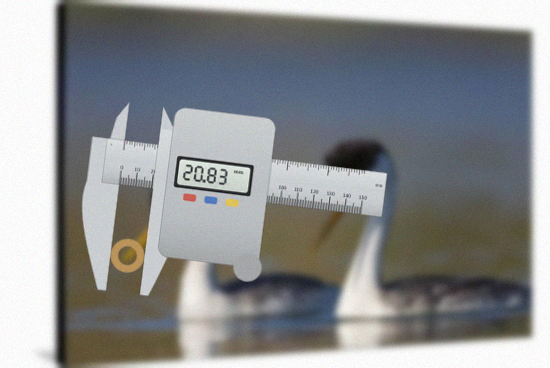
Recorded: 20.83
